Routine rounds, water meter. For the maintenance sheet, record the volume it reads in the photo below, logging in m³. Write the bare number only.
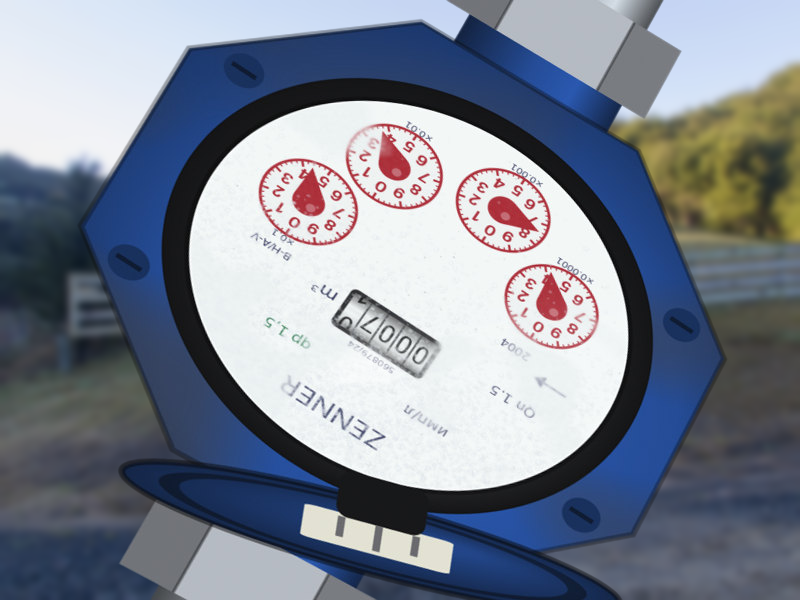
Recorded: 70.4374
